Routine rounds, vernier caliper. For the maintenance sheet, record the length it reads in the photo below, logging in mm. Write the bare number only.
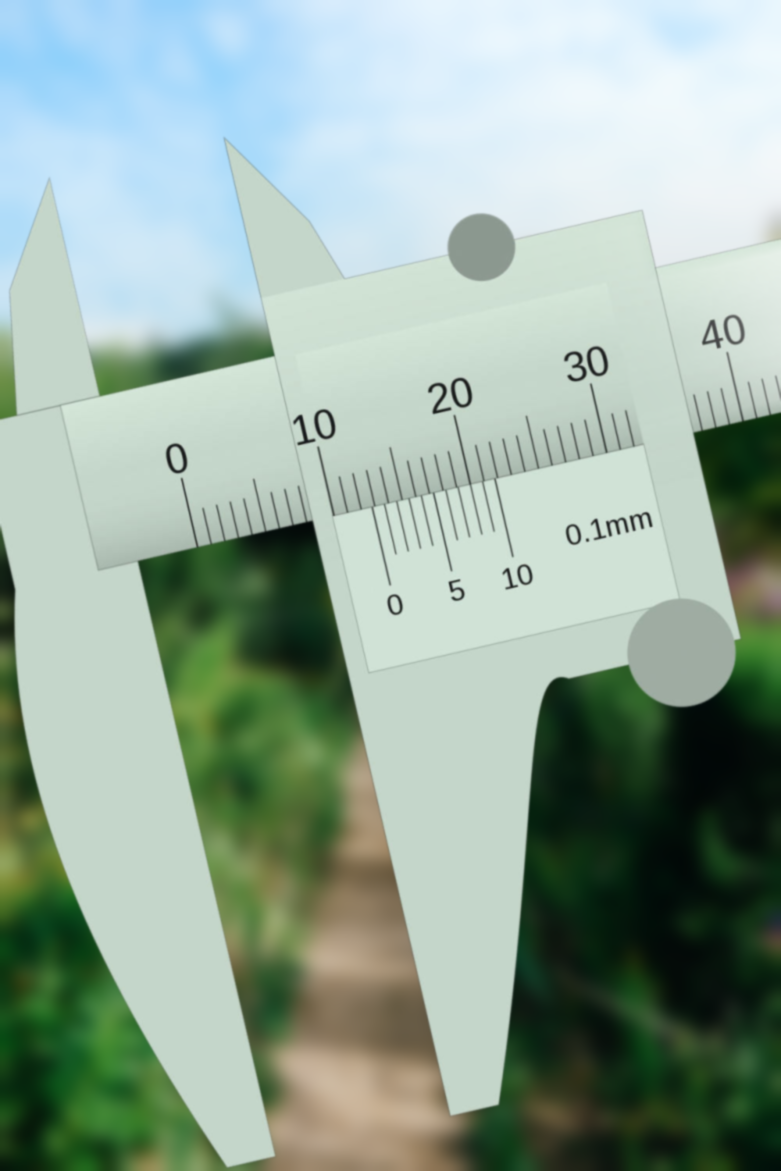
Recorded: 12.8
